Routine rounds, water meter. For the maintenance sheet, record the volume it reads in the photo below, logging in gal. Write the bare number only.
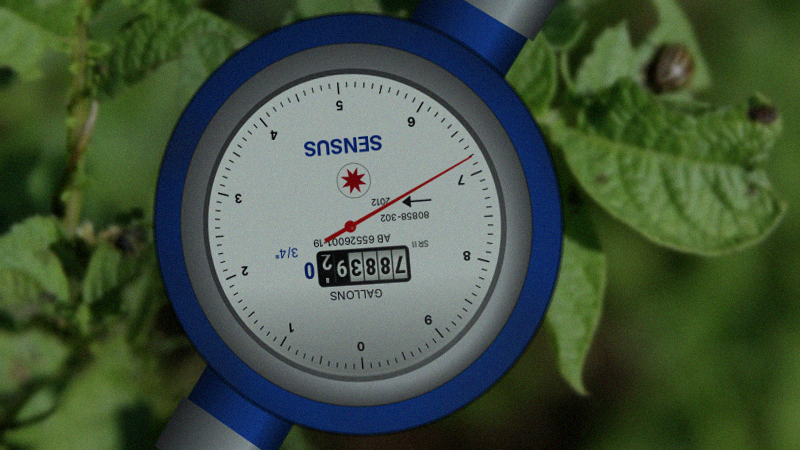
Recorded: 7883916.8
